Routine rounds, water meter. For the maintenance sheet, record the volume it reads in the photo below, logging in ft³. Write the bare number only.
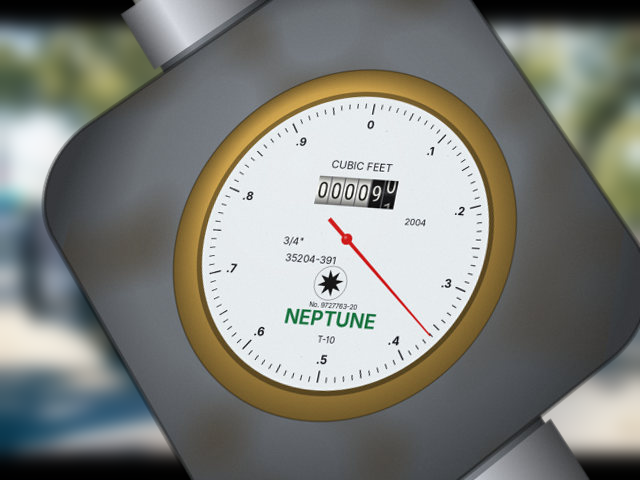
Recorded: 90.36
